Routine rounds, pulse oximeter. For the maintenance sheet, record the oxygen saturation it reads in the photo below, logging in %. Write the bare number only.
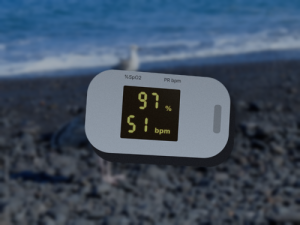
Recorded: 97
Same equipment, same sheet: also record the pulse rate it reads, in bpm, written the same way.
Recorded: 51
